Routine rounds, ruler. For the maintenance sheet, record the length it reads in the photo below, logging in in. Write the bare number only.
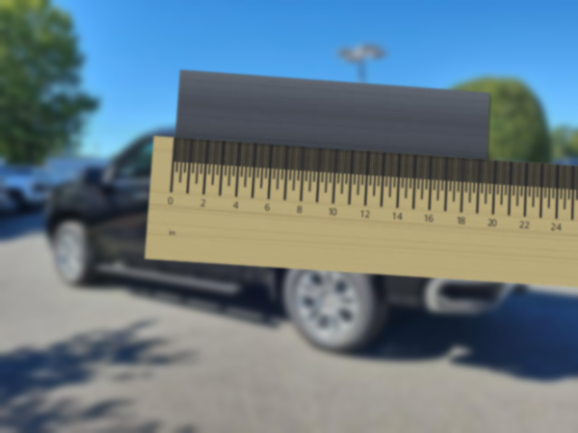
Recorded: 19.5
